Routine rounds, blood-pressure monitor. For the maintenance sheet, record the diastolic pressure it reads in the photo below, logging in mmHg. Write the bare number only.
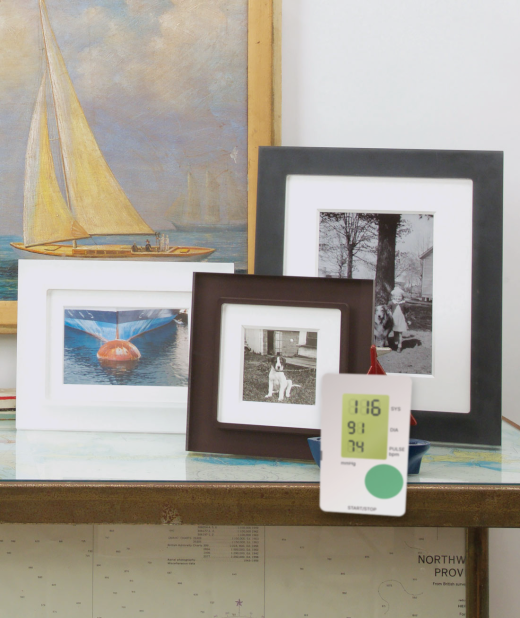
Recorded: 91
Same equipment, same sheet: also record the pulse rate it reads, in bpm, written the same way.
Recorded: 74
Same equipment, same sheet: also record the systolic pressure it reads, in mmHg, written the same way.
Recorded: 116
